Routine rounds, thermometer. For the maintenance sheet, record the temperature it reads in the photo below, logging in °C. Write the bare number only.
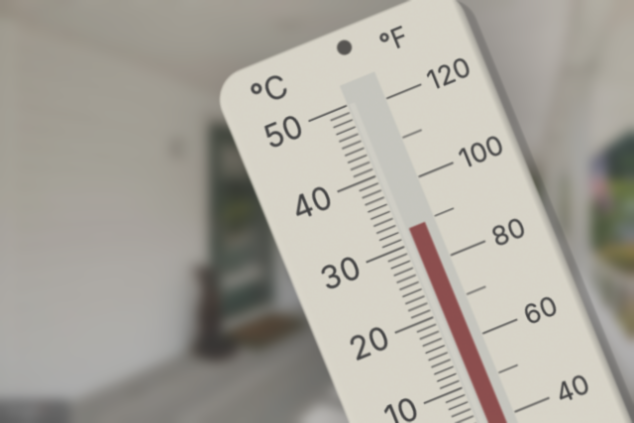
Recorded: 32
